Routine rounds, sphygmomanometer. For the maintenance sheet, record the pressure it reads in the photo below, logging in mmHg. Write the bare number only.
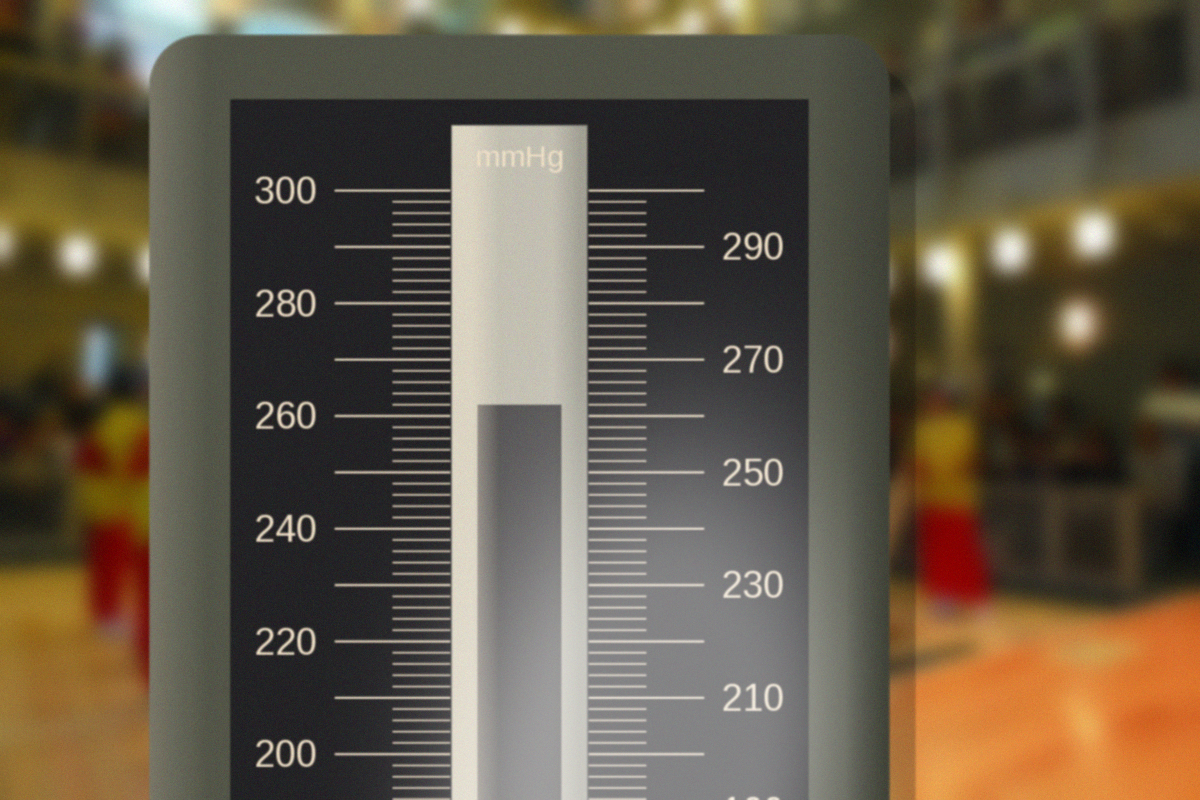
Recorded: 262
